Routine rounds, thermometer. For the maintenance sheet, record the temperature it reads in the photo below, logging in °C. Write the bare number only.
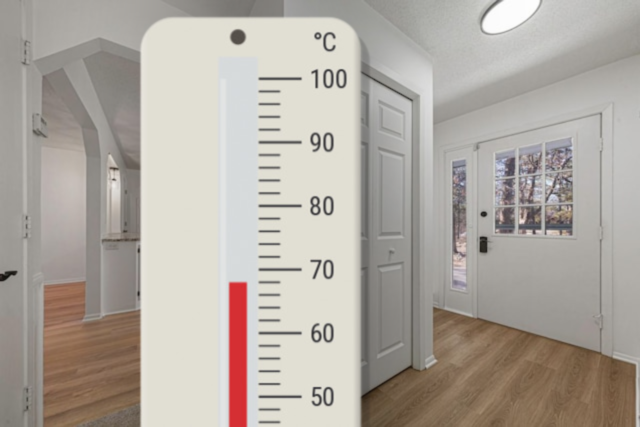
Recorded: 68
